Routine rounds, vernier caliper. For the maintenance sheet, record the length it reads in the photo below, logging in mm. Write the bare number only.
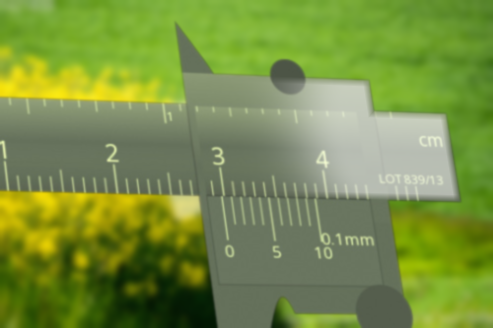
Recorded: 29.8
